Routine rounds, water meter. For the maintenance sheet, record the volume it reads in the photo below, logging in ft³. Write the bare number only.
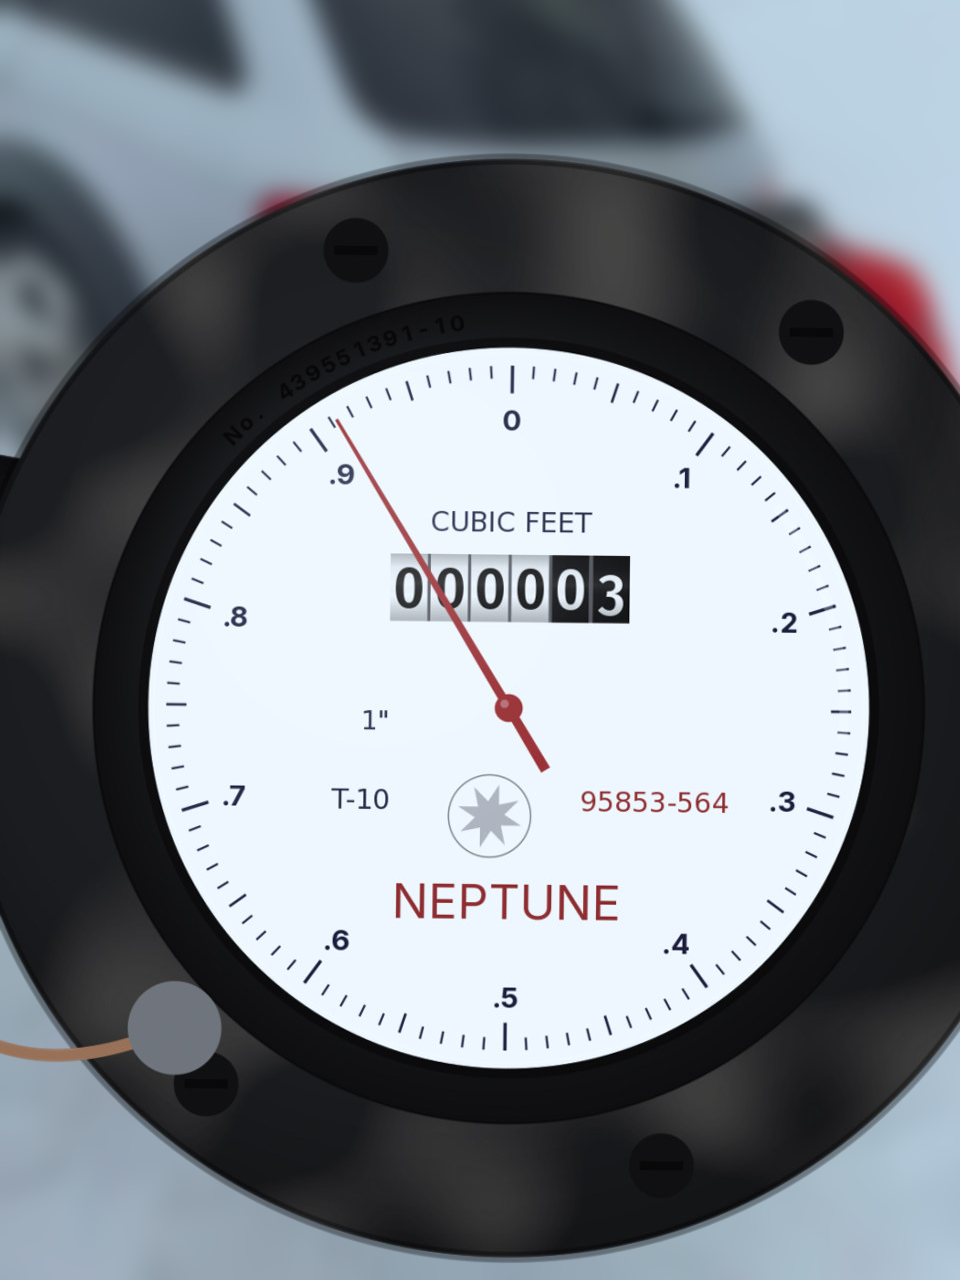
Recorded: 2.91
